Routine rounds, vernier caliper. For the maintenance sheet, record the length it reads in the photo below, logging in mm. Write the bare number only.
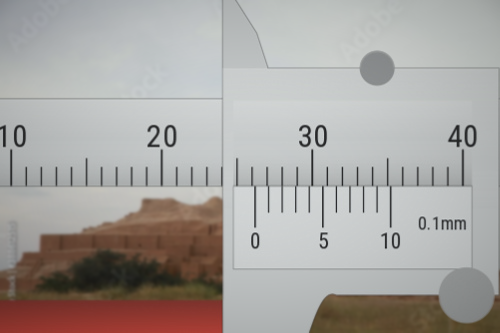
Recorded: 26.2
